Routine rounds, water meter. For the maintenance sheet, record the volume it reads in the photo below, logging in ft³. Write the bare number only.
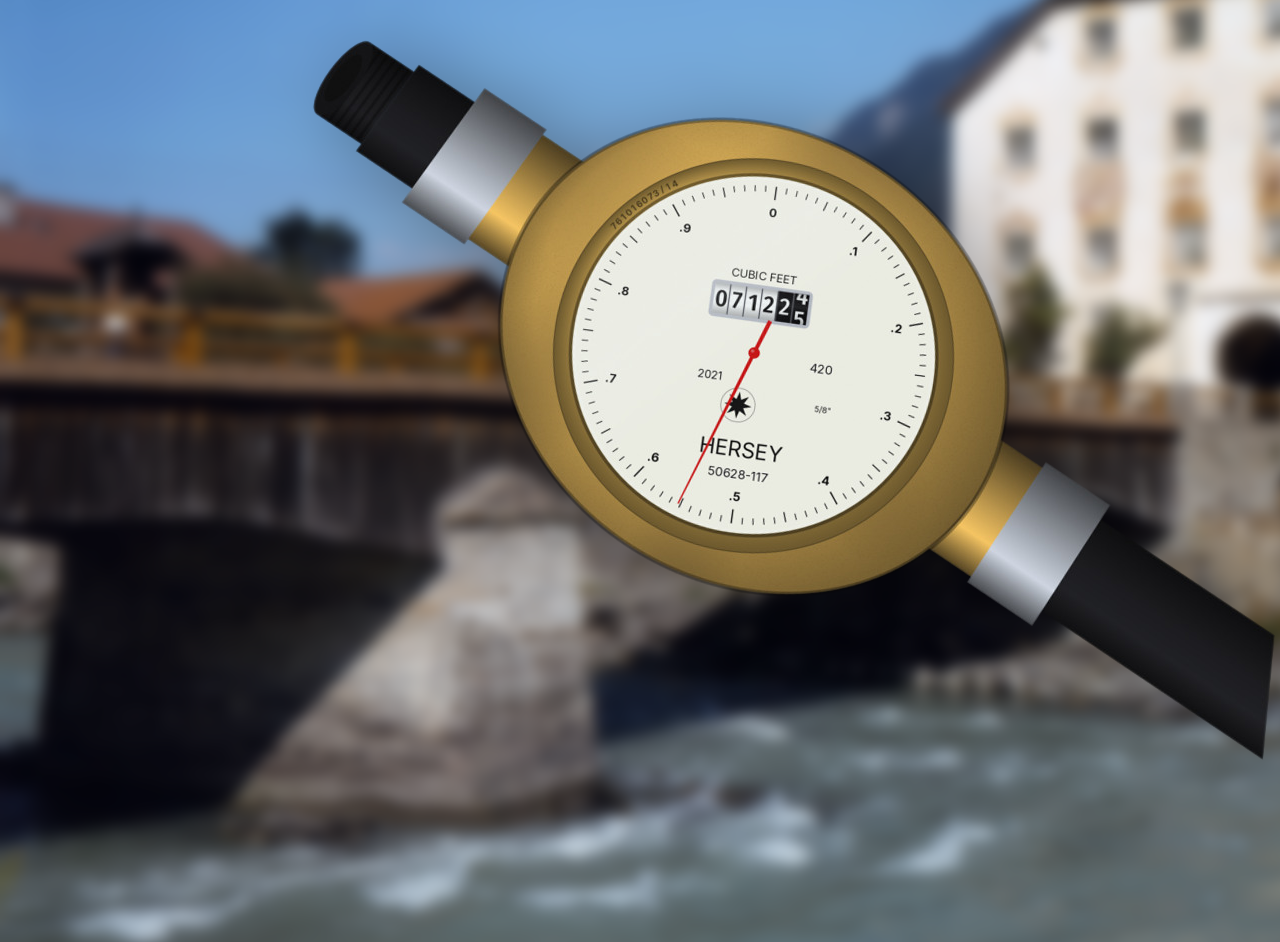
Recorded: 71224.55
